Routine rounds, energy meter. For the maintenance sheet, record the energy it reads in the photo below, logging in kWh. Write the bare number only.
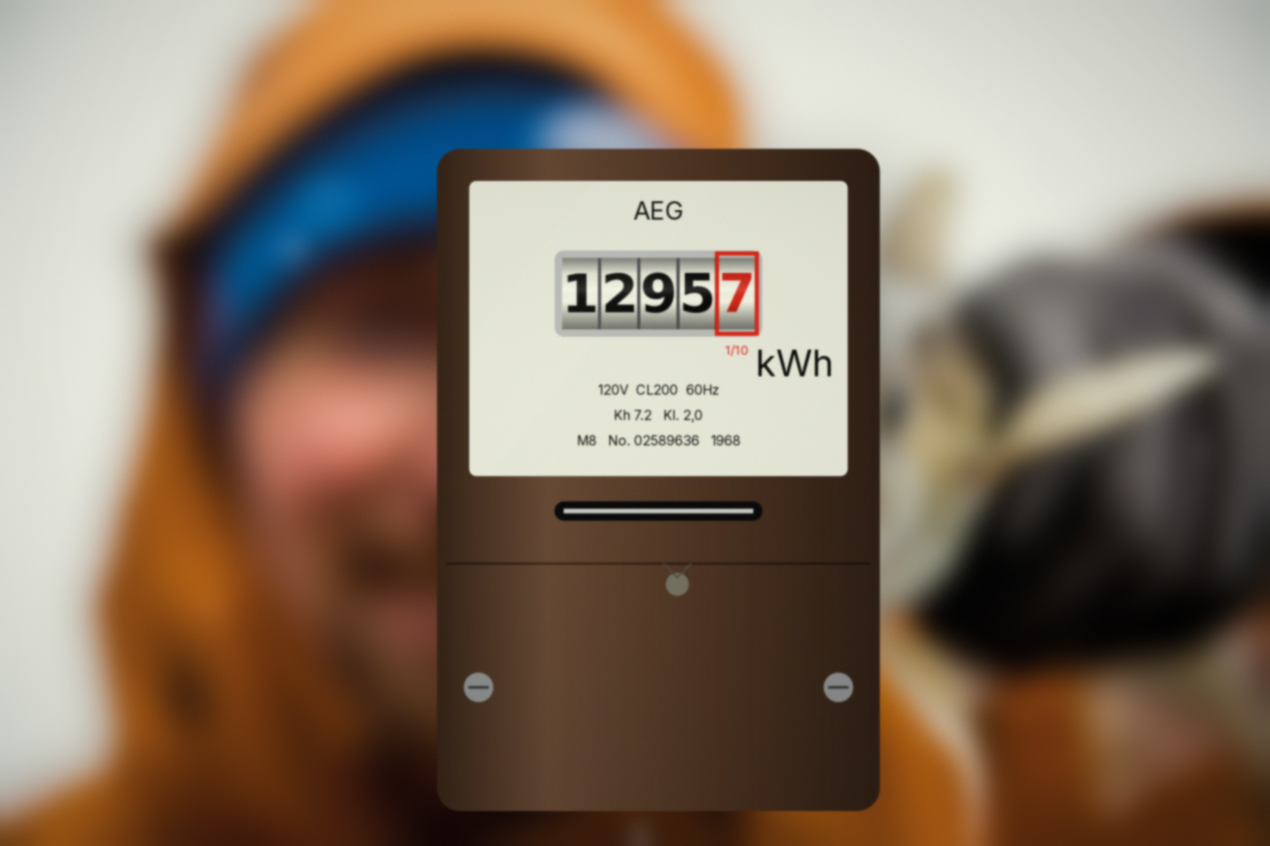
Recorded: 1295.7
